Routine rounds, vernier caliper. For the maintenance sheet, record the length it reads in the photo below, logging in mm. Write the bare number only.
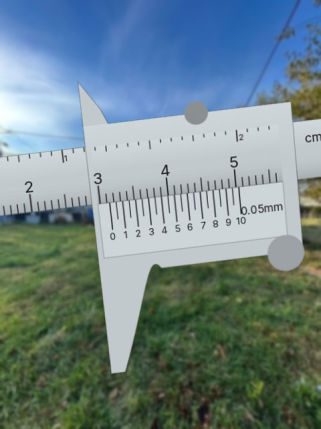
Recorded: 31.4
